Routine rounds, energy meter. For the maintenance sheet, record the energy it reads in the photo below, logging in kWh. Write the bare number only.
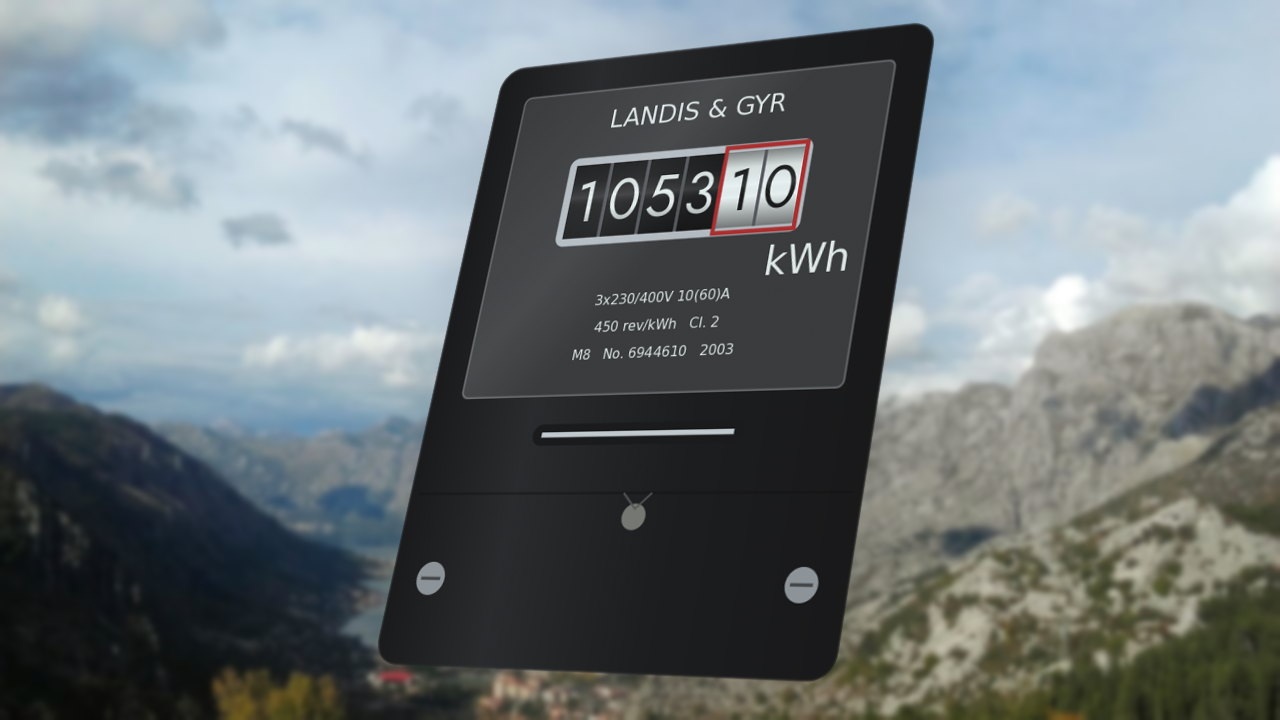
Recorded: 1053.10
